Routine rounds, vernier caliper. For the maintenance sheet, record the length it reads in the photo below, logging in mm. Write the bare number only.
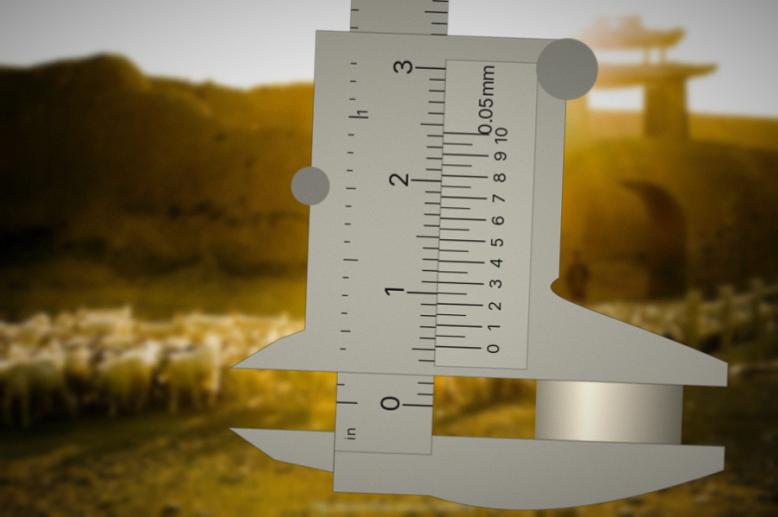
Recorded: 5.3
